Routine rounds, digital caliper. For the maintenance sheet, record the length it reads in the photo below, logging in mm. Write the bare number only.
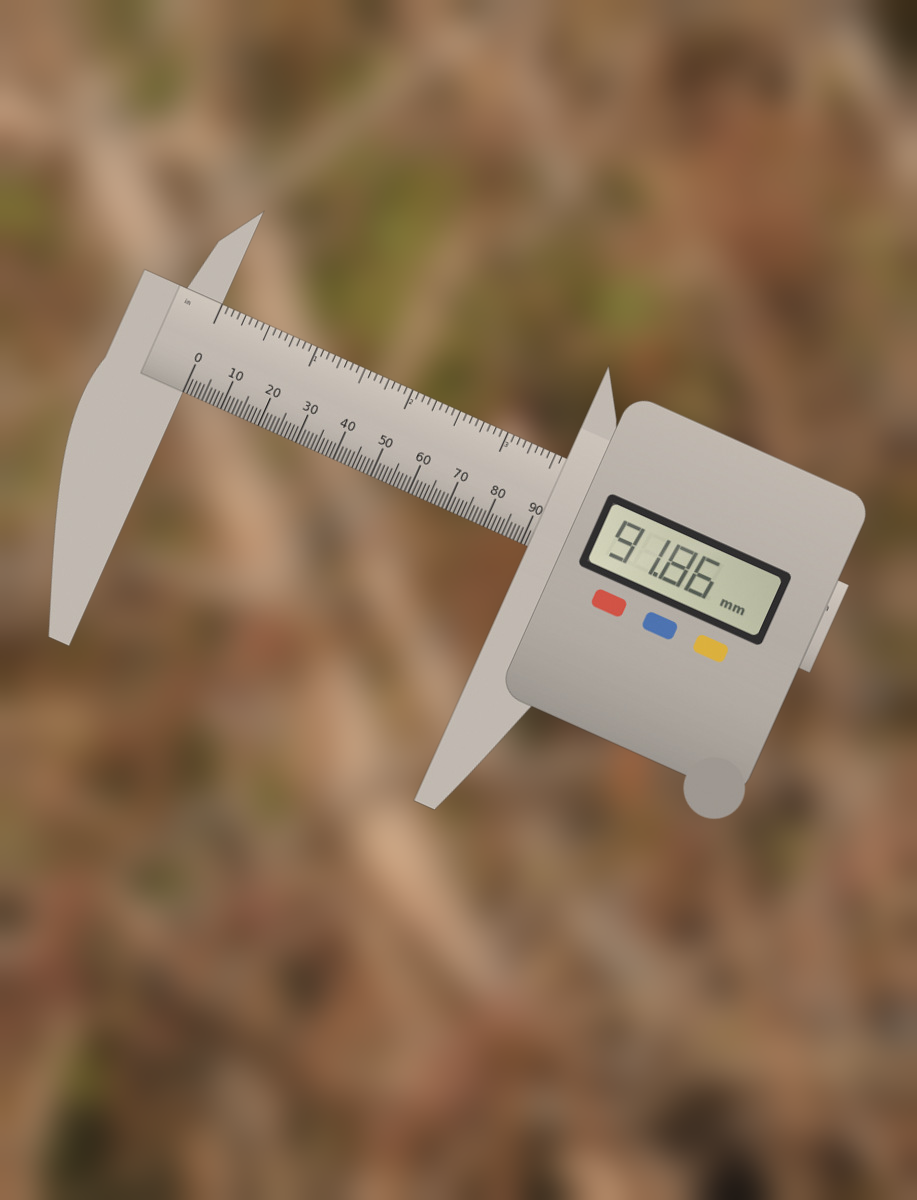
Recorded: 91.86
